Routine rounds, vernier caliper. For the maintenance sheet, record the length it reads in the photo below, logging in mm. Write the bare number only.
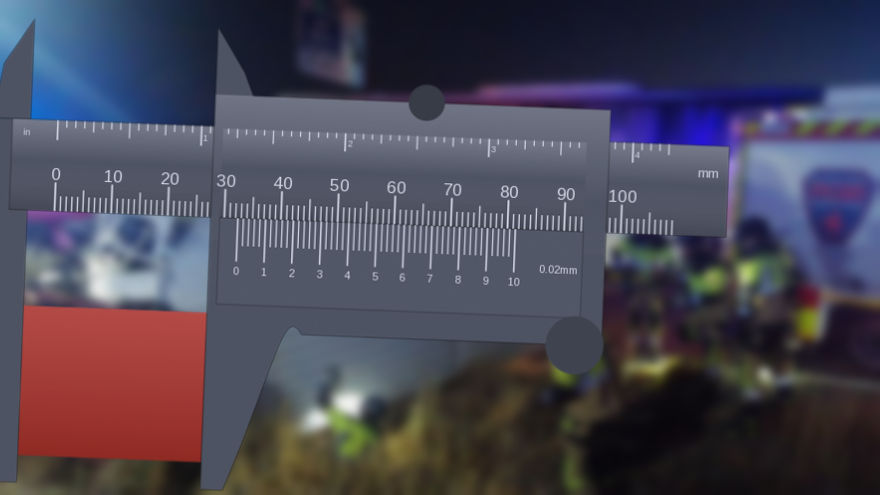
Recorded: 32.4
